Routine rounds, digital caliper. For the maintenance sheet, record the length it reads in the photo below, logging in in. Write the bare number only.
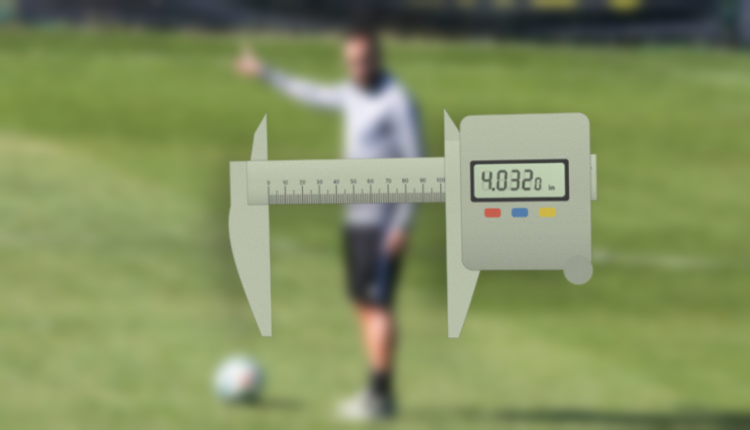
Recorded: 4.0320
